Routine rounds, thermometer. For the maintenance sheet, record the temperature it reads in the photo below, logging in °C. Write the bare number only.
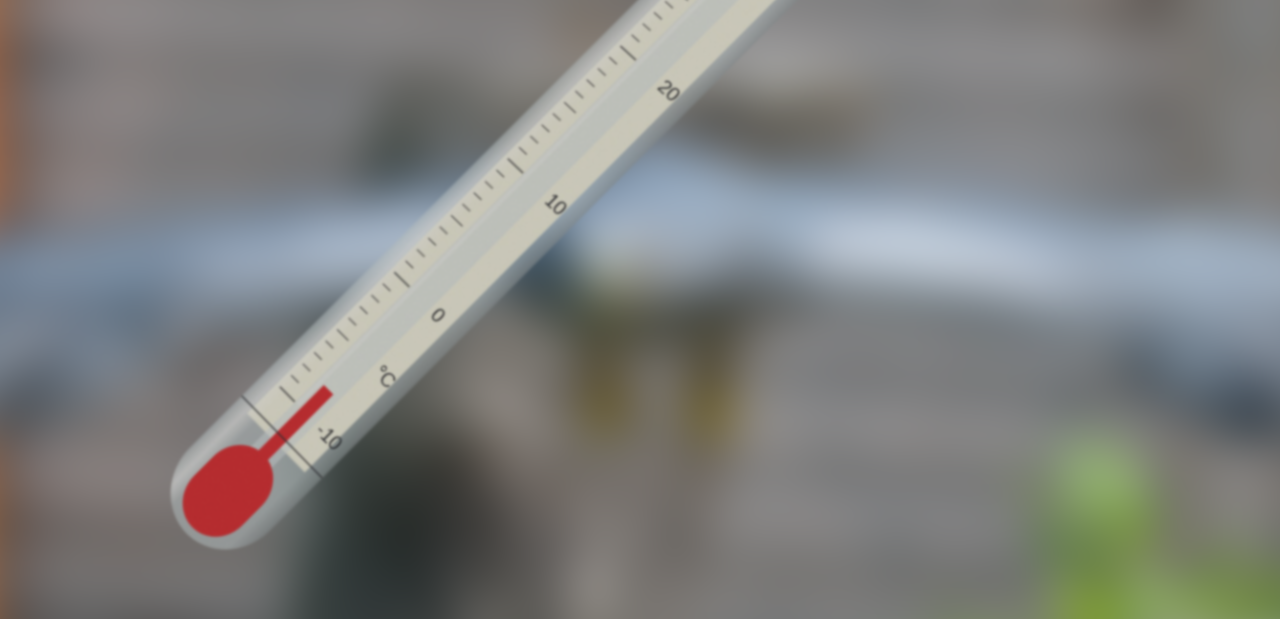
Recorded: -8
